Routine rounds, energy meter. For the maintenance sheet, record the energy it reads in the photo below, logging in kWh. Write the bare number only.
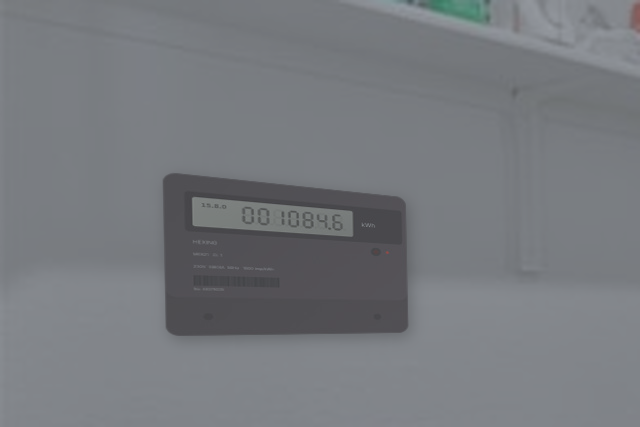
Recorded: 1084.6
